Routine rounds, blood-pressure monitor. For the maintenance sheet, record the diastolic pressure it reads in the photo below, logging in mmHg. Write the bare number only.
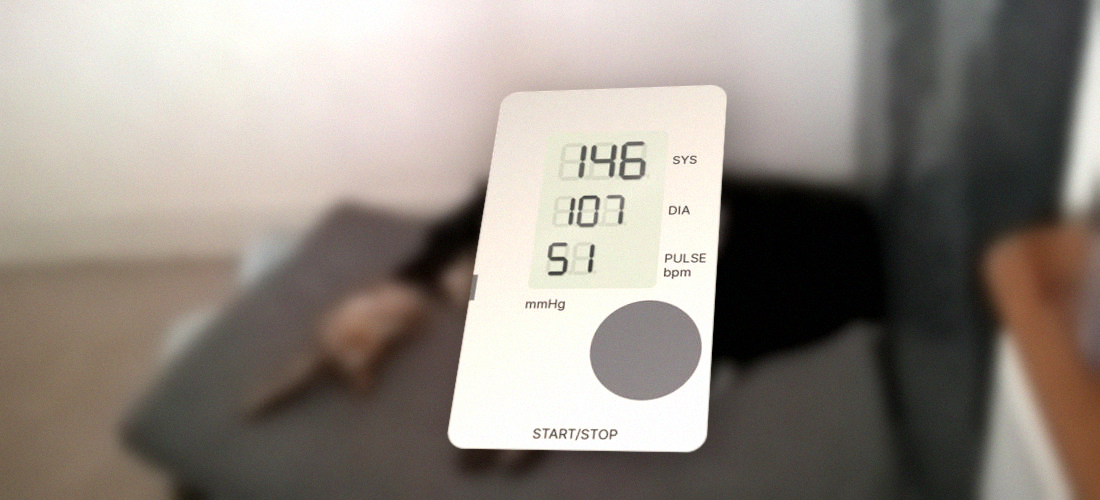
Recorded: 107
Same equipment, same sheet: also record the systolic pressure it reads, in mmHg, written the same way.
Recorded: 146
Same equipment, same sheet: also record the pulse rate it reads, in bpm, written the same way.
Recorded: 51
